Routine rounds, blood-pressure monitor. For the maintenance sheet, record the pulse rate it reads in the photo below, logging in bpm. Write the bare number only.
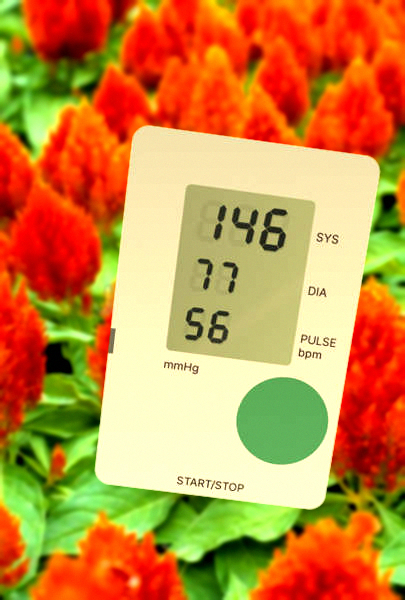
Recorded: 56
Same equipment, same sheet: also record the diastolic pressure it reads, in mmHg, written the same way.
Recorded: 77
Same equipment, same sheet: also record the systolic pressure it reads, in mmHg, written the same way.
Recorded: 146
